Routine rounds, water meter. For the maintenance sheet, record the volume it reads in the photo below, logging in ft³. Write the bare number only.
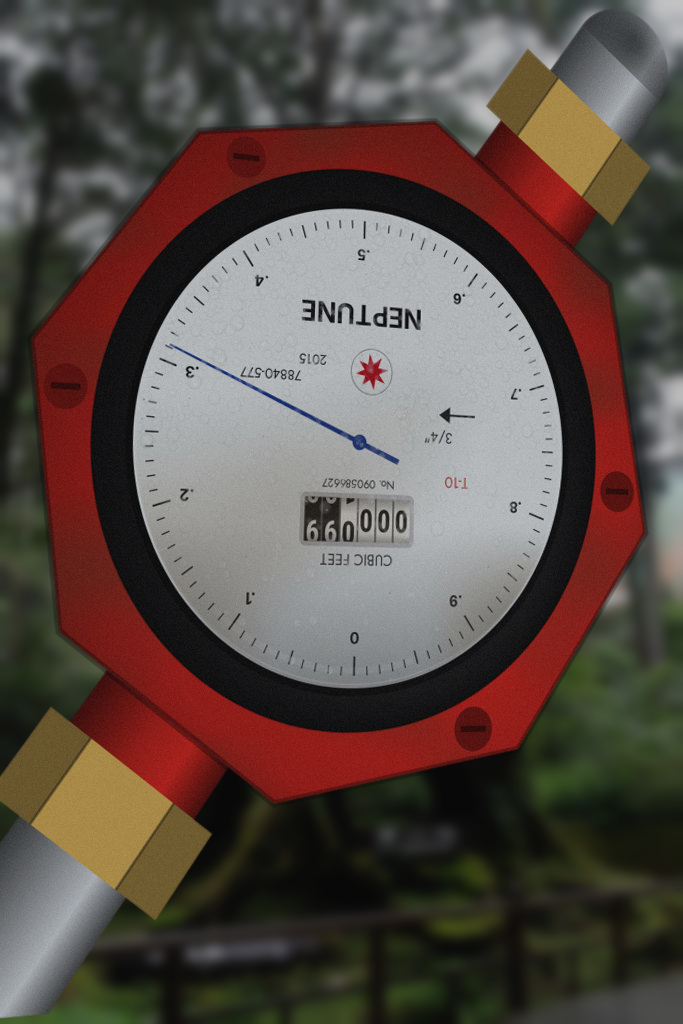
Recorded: 99.31
